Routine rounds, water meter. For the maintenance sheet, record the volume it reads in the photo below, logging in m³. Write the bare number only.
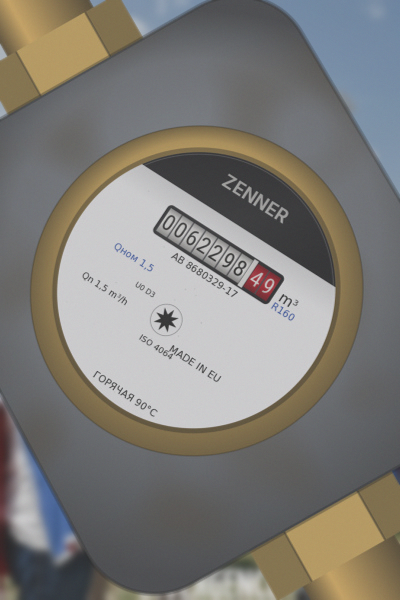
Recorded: 62298.49
